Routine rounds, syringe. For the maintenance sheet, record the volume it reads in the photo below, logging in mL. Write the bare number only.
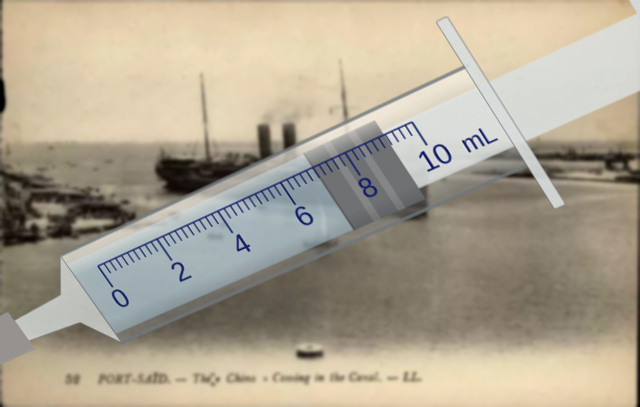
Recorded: 7
